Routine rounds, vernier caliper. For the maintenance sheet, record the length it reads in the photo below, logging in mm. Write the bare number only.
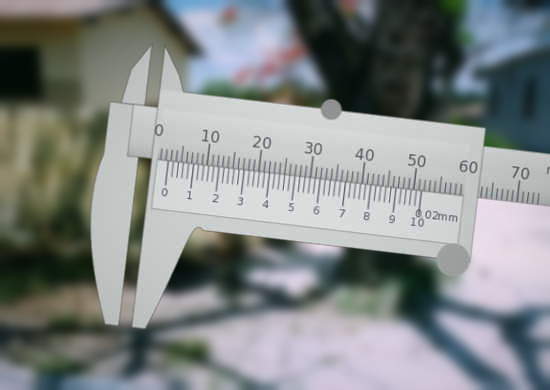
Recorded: 2.5
